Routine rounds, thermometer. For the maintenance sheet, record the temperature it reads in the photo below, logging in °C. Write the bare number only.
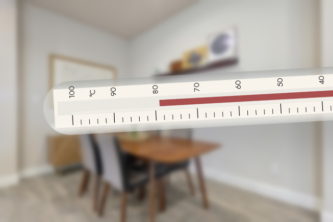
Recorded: 79
